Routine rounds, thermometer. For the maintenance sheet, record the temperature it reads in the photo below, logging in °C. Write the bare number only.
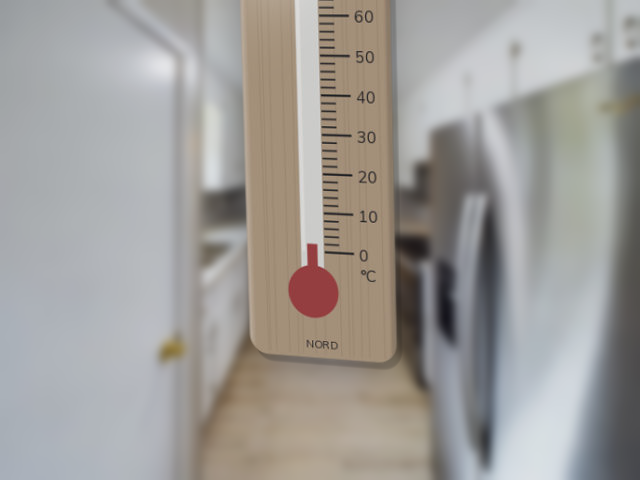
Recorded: 2
